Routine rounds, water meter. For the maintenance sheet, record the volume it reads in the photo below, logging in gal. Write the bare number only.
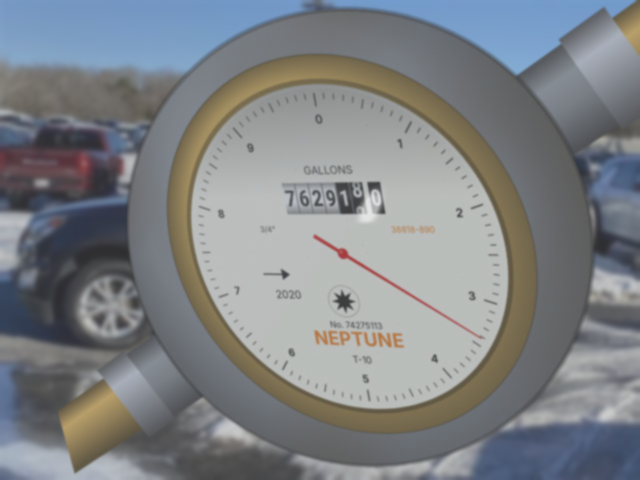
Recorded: 7629183.4
